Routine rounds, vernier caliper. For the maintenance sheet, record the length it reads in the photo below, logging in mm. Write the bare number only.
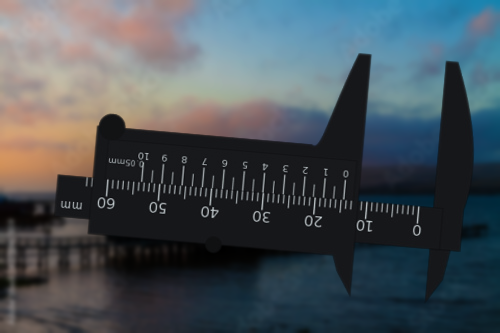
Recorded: 14.5
